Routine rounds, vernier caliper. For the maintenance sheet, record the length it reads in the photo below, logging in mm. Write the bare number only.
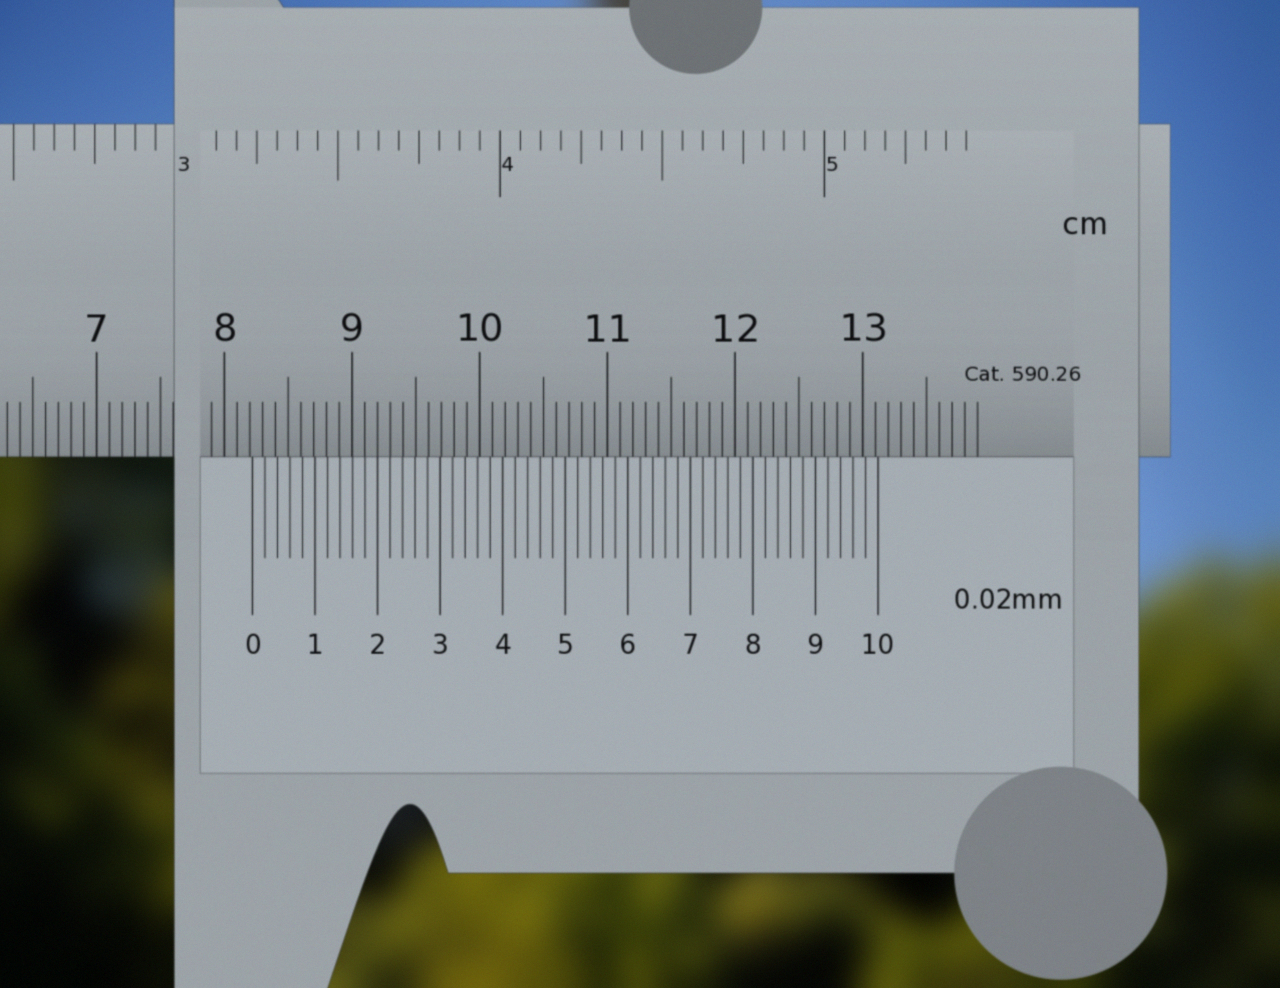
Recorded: 82.2
